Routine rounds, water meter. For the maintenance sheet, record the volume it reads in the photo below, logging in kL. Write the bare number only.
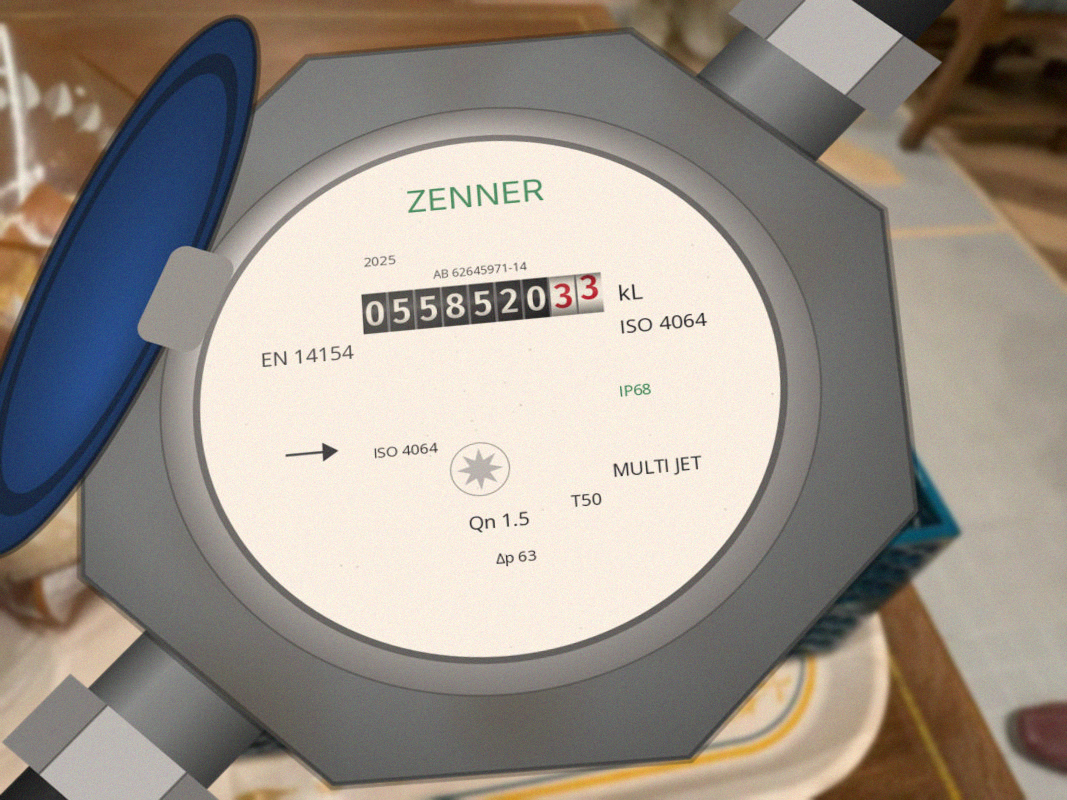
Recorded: 558520.33
